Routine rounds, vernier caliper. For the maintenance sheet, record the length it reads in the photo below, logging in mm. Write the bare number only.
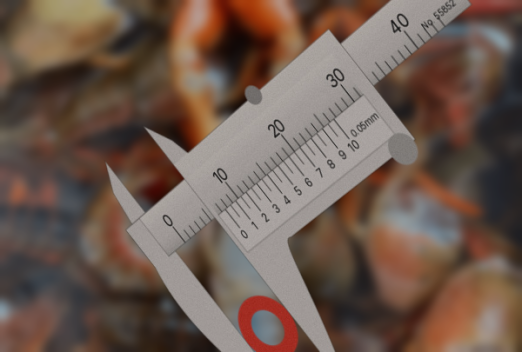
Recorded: 7.6
